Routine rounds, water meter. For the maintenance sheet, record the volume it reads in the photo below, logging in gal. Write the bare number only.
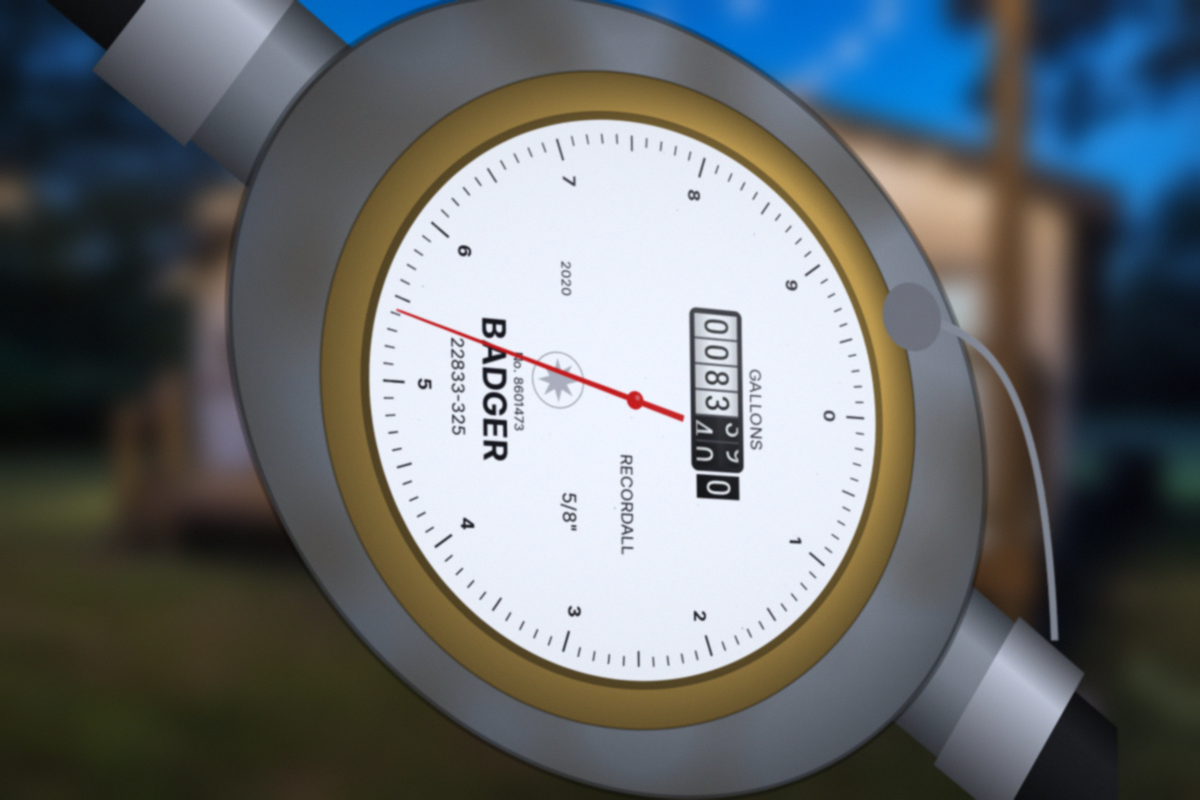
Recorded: 83395.4
